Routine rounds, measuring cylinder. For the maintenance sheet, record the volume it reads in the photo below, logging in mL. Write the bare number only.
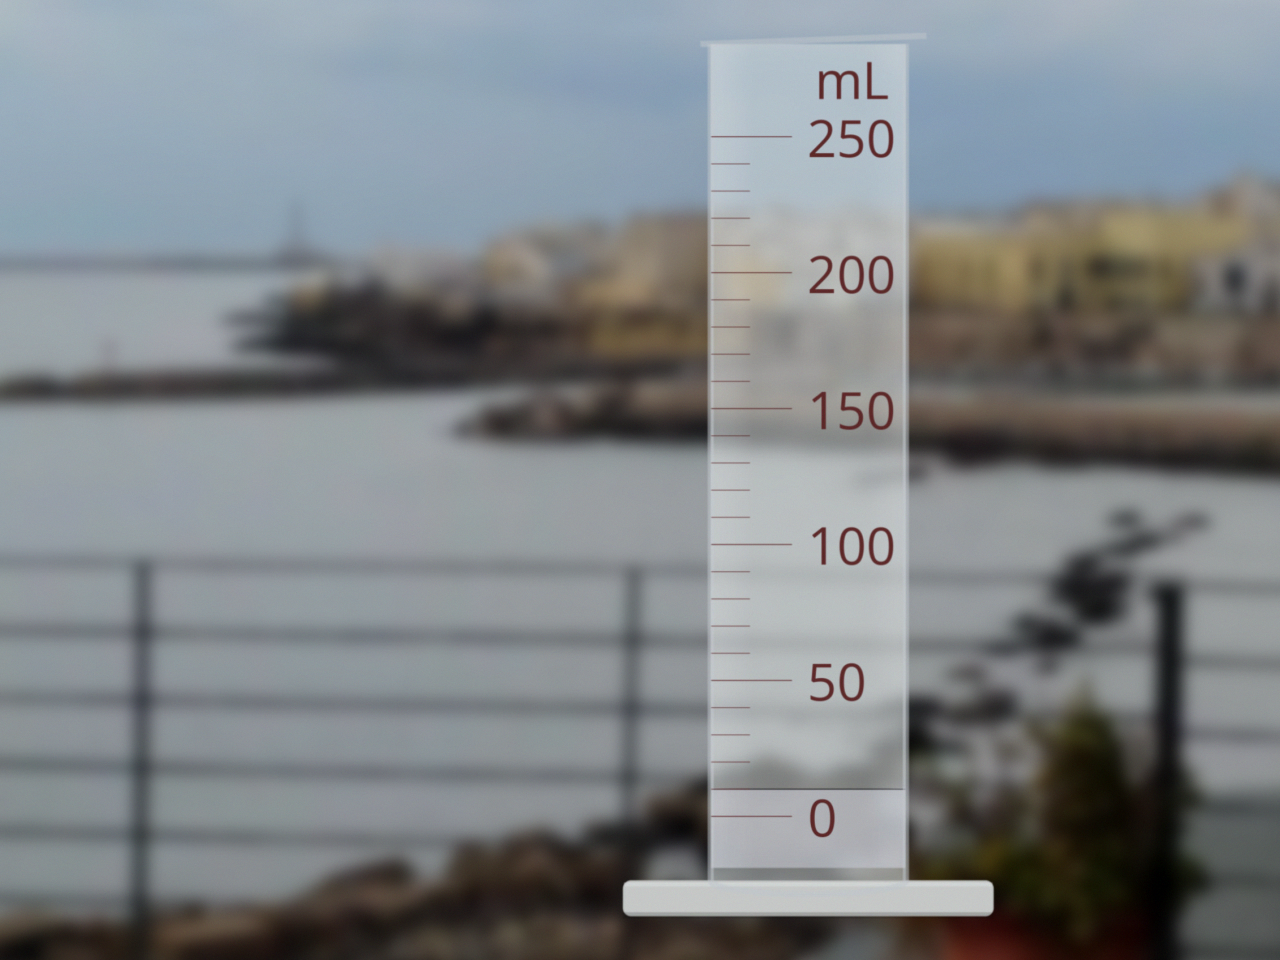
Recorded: 10
